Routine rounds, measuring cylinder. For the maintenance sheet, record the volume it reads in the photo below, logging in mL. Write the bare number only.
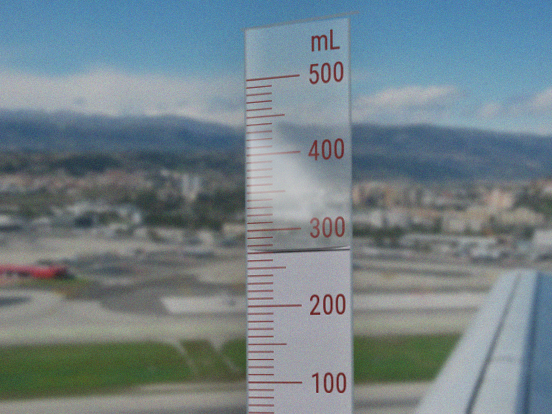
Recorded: 270
